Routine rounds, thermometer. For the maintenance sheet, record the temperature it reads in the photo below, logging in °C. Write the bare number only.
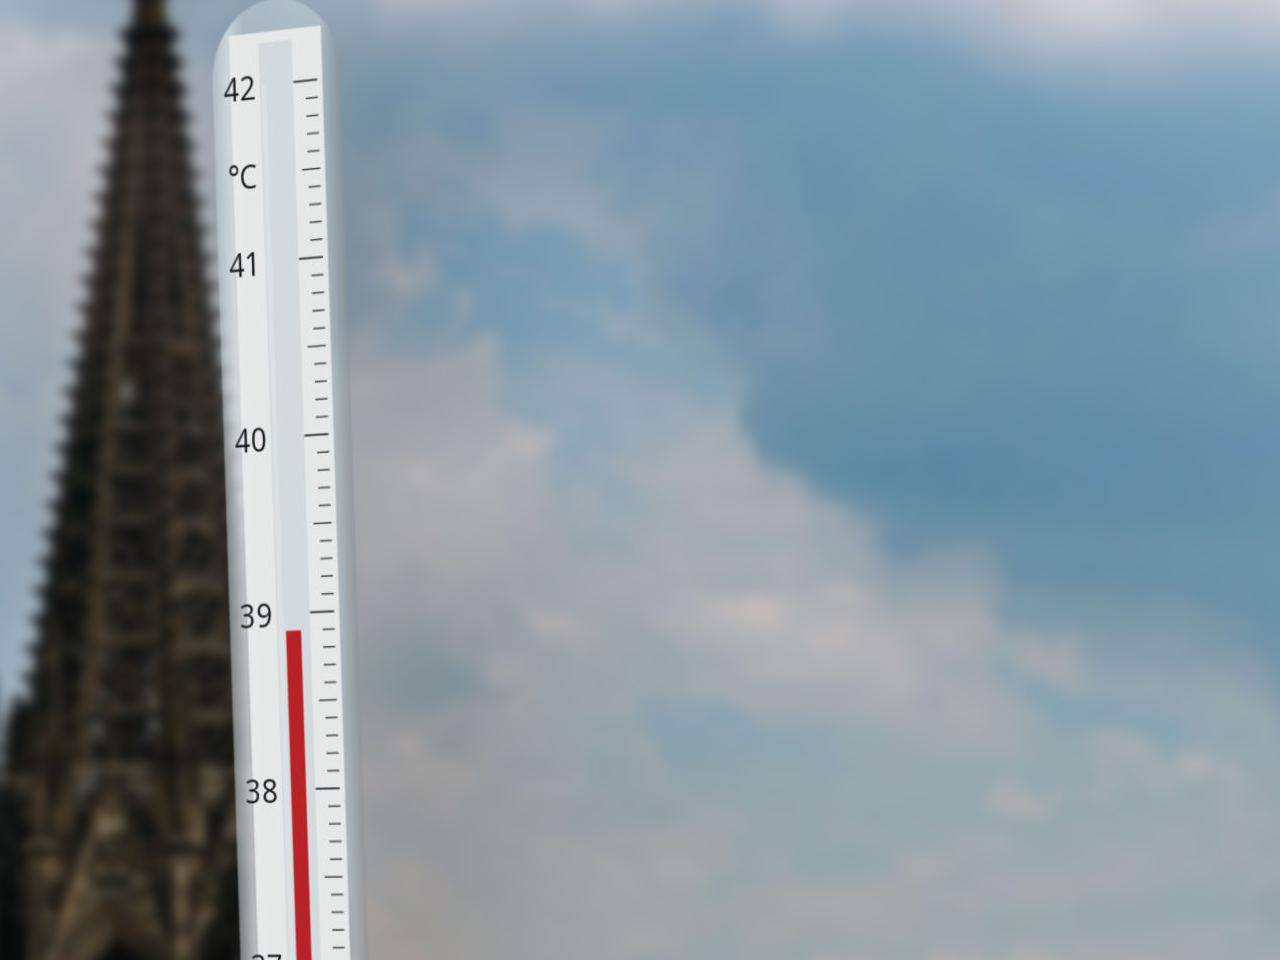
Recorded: 38.9
